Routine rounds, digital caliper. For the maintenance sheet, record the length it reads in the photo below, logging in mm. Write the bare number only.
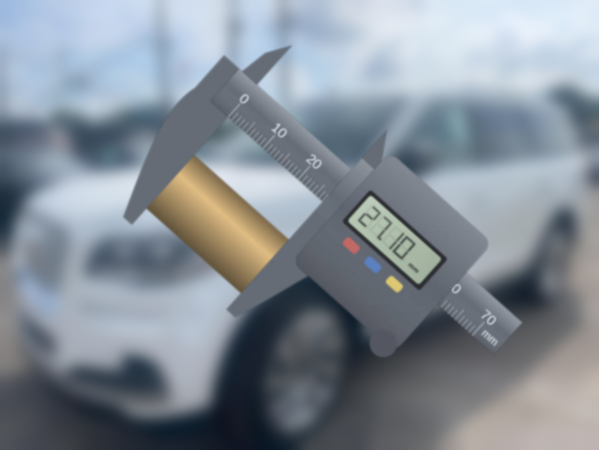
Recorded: 27.10
